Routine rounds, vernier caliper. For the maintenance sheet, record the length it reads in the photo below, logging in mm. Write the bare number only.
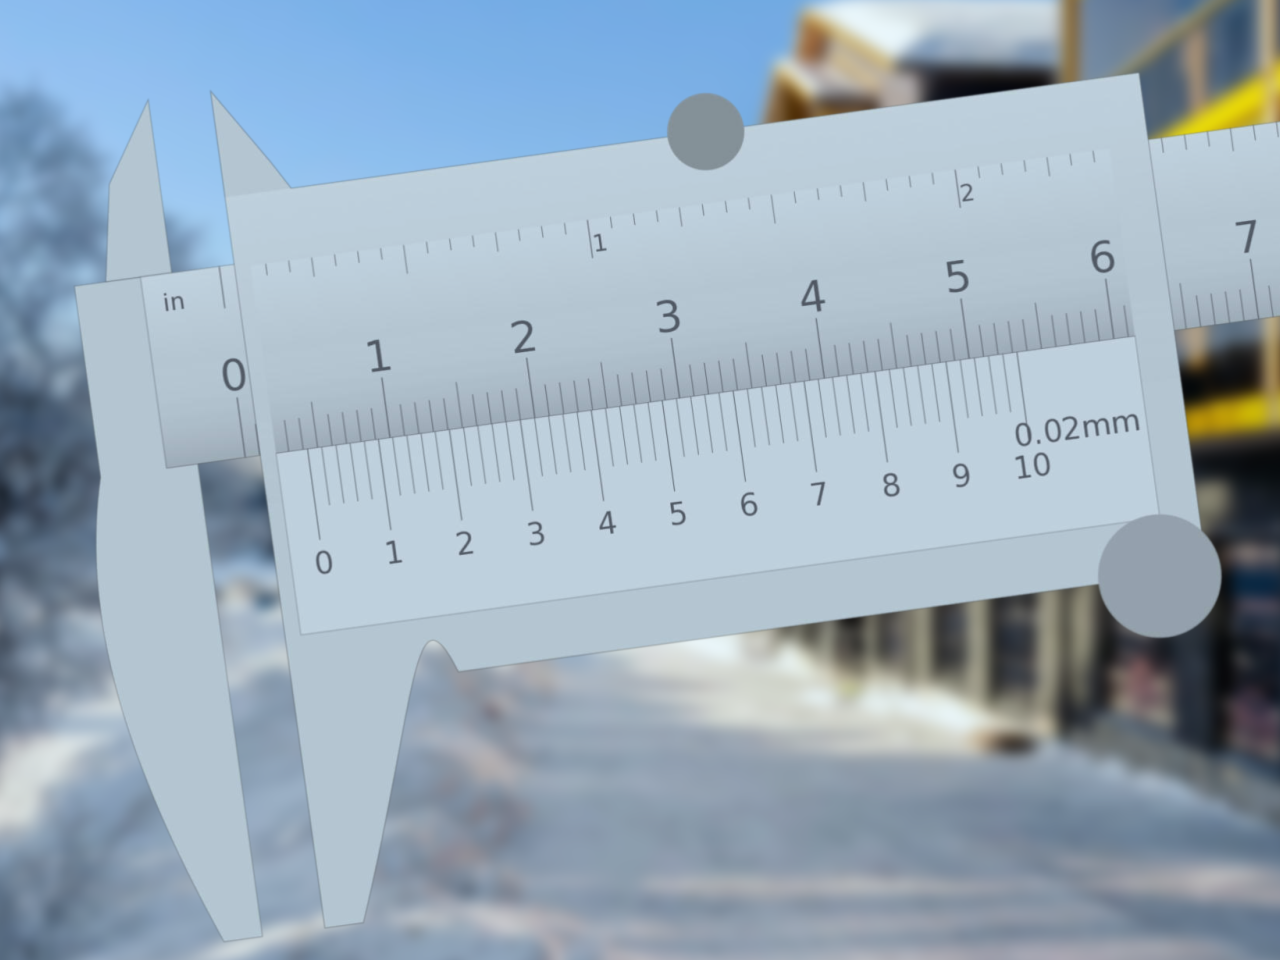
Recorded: 4.3
